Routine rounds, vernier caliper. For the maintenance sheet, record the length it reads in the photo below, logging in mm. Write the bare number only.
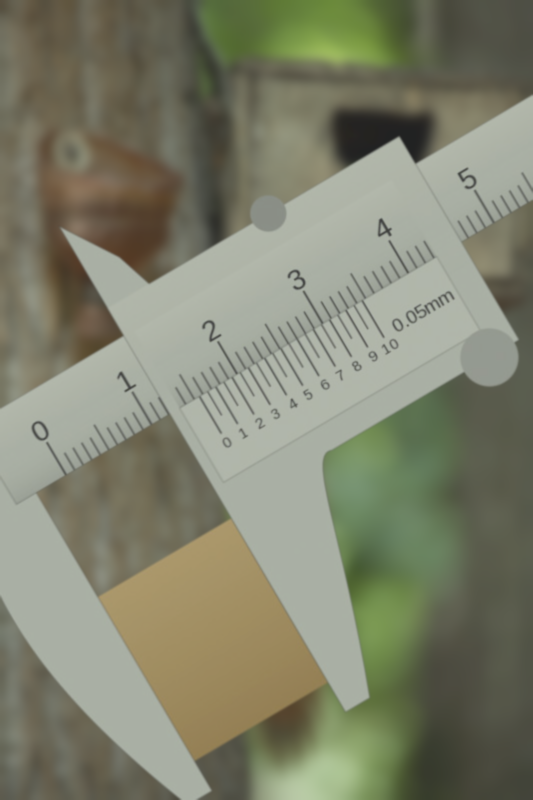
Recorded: 15.6
